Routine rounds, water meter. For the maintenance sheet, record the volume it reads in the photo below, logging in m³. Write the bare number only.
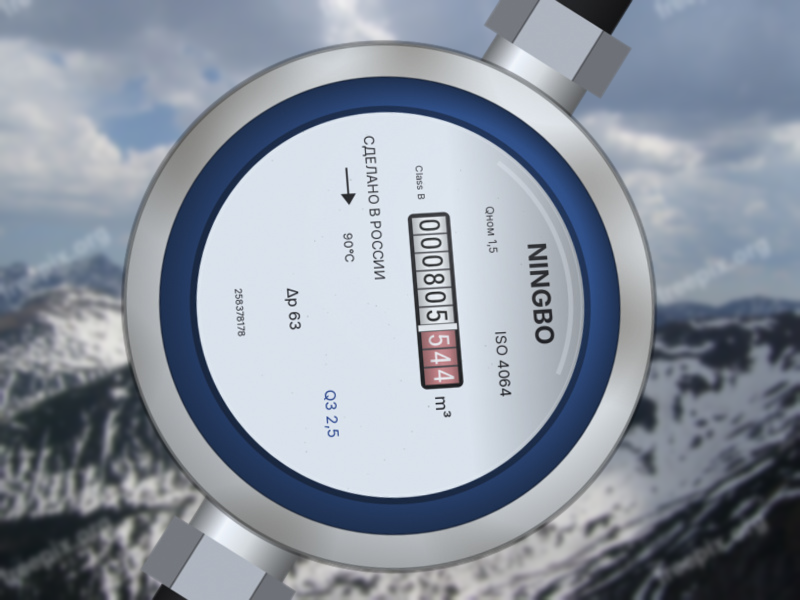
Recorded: 805.544
